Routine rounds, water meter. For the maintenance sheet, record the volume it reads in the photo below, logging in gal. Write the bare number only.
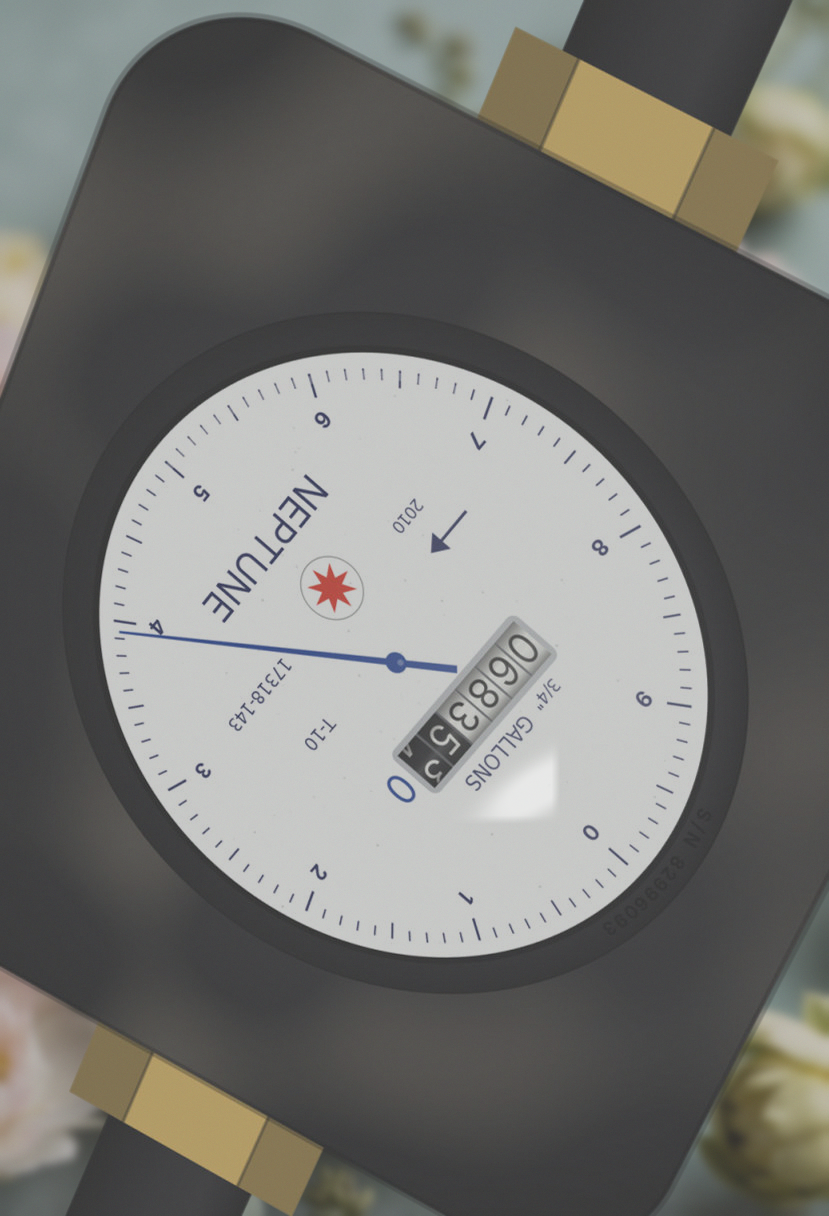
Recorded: 683533.9
